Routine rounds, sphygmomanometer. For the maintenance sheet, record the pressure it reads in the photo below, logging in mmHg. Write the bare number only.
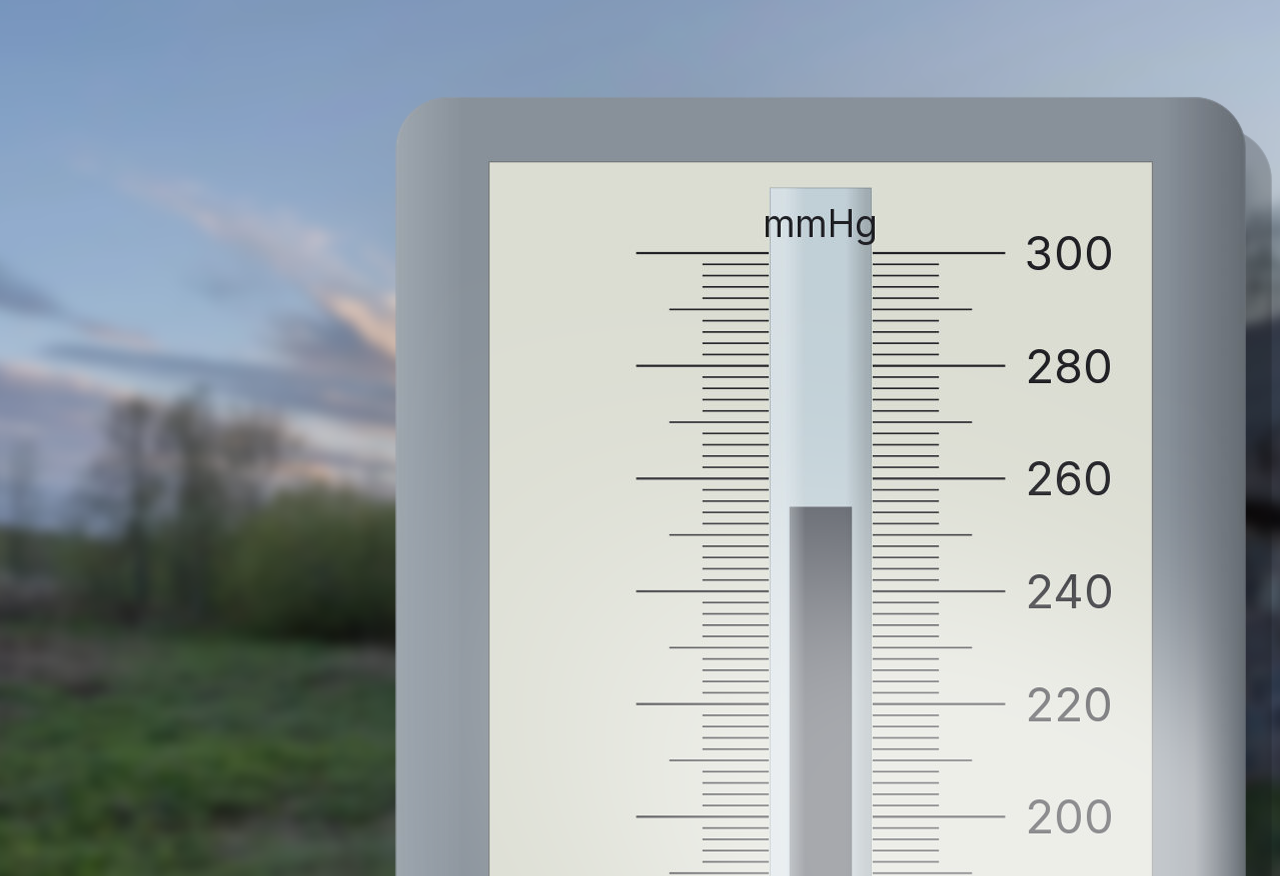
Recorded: 255
